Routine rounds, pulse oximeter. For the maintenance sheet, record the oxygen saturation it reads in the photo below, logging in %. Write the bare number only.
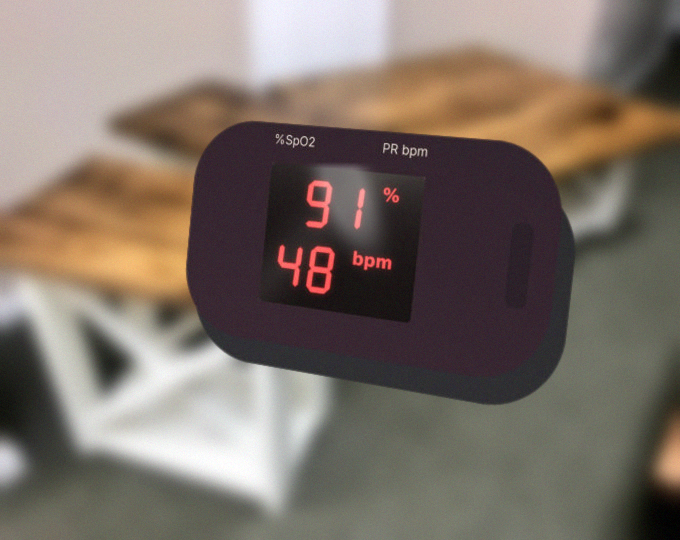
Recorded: 91
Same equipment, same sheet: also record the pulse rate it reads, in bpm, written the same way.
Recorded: 48
